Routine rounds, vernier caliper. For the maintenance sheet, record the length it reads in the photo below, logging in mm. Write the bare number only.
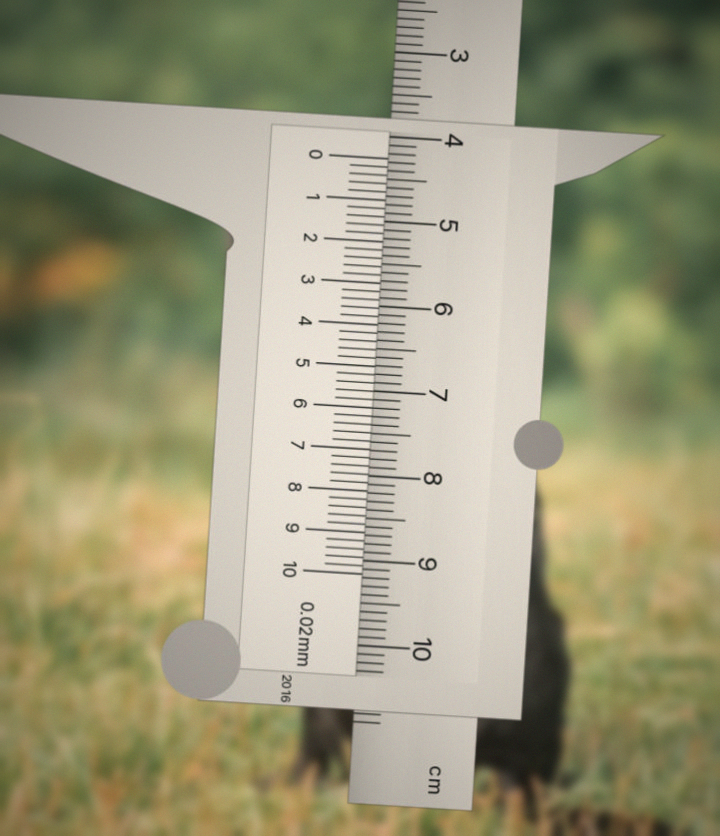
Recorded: 42.6
